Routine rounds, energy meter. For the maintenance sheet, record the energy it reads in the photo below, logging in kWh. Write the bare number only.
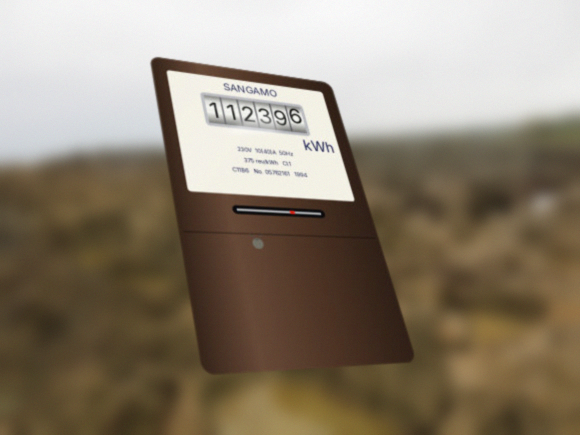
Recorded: 112396
